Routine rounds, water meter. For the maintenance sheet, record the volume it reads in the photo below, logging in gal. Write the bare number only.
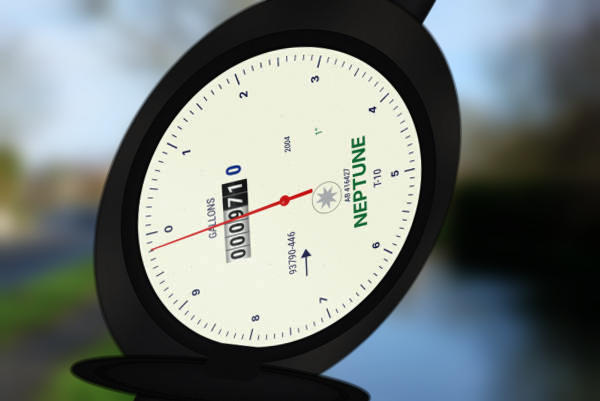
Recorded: 9709.8
